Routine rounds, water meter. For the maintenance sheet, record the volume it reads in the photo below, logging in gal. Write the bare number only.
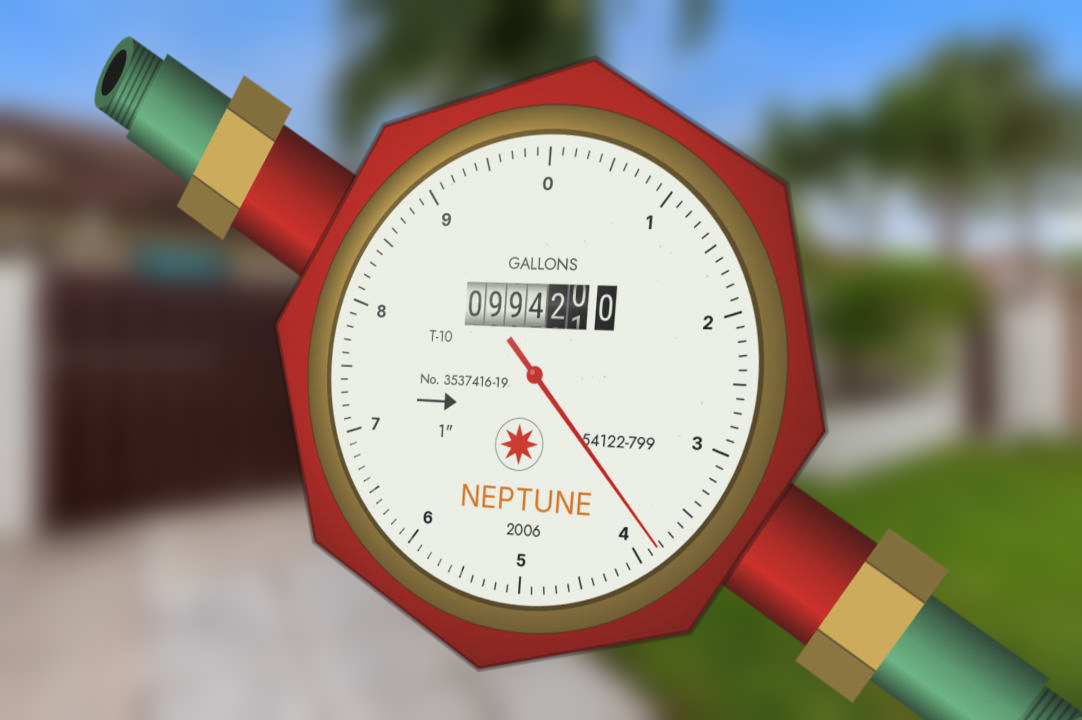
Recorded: 994203.8
